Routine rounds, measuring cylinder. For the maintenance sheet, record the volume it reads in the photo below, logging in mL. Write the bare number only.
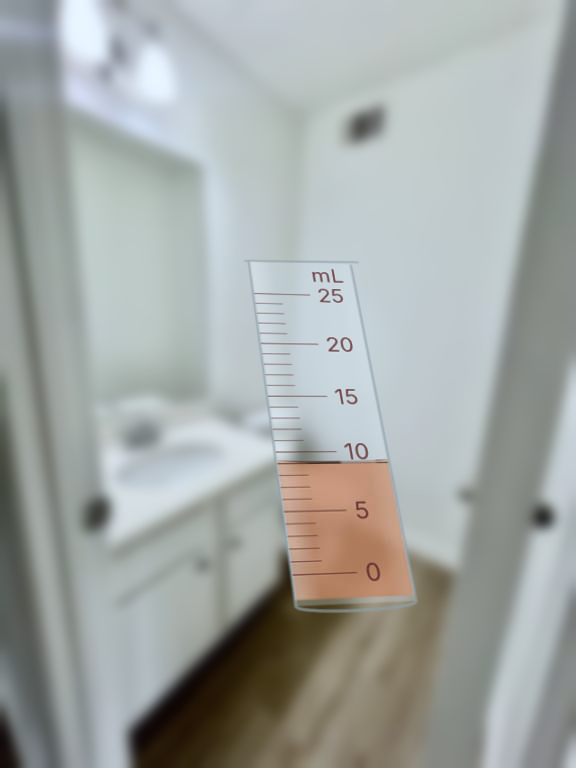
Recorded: 9
